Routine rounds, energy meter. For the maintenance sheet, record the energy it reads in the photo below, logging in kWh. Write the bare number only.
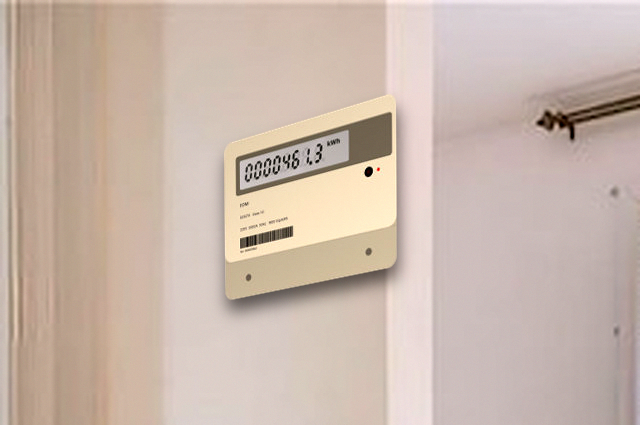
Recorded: 461.3
